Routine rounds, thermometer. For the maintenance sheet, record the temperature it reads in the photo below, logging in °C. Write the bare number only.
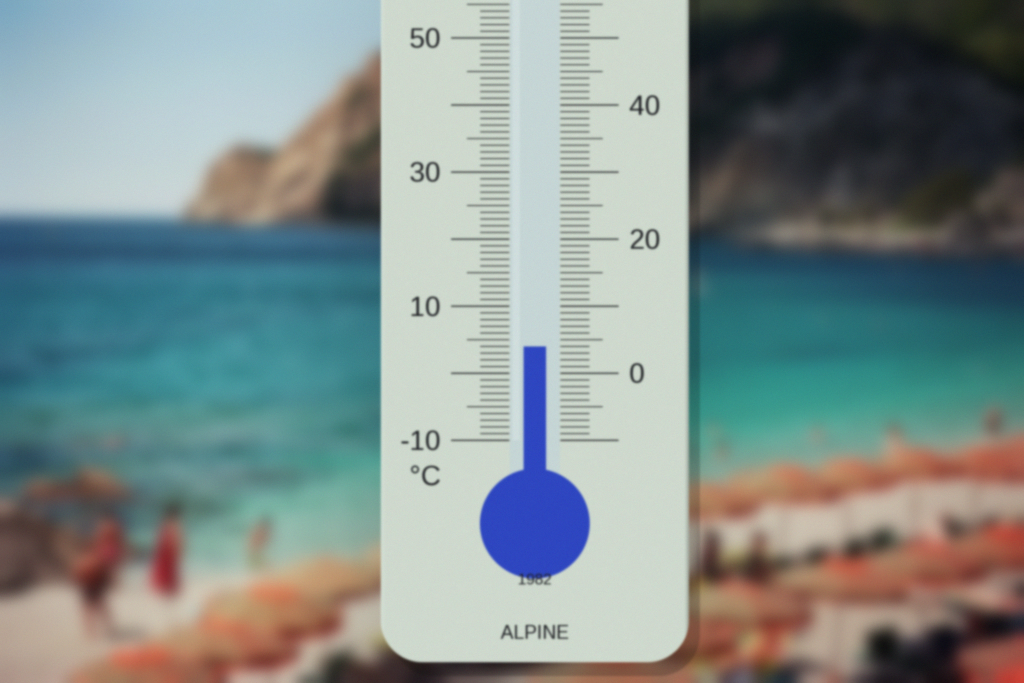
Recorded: 4
